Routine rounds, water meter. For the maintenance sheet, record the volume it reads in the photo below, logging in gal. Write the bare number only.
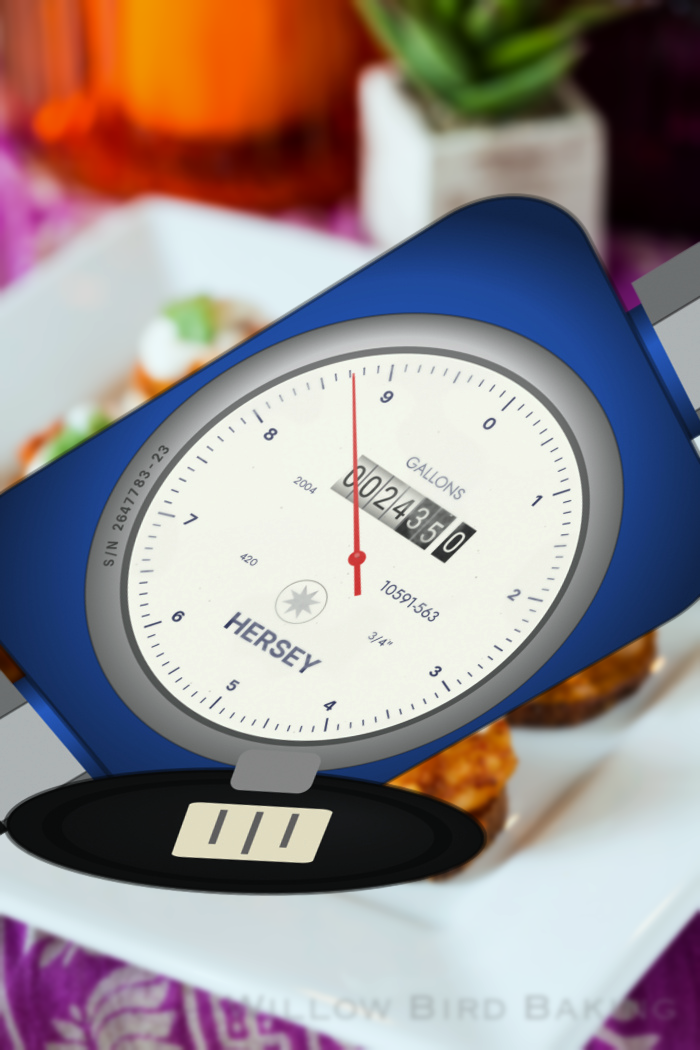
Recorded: 24348.7
